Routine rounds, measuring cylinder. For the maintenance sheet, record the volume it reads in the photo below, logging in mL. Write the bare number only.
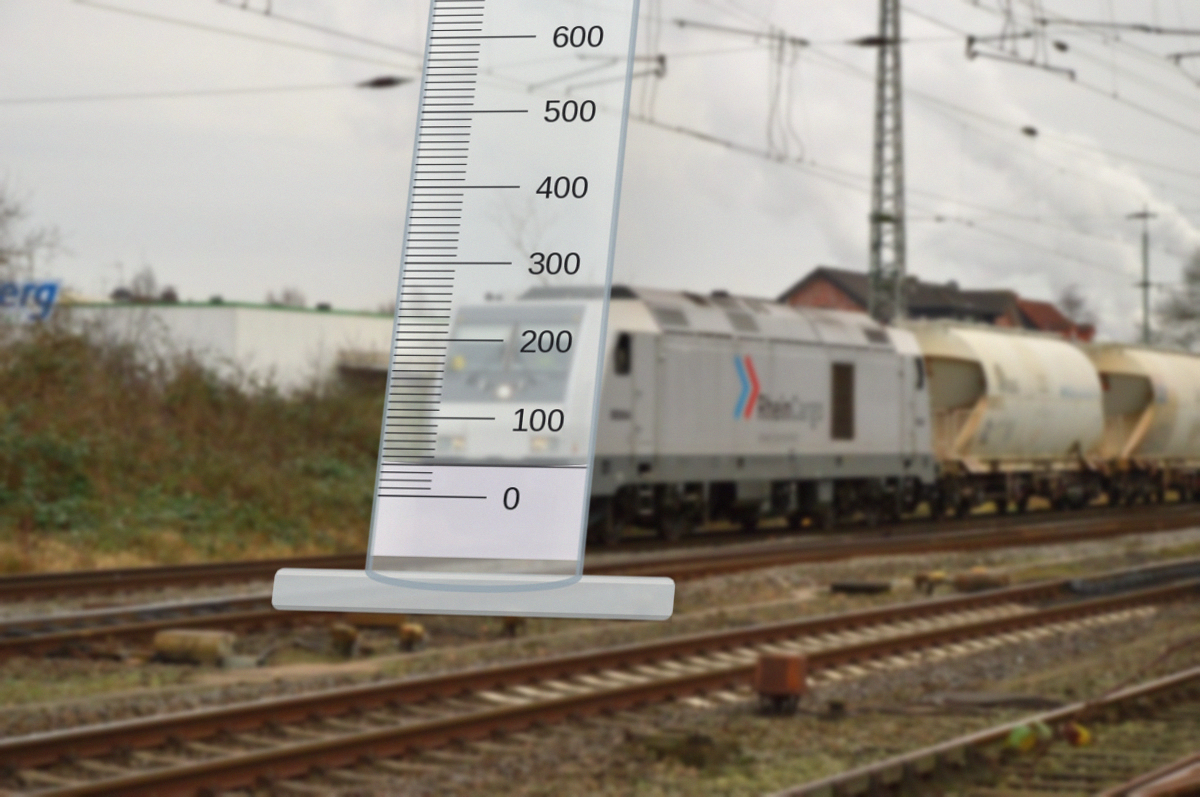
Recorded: 40
